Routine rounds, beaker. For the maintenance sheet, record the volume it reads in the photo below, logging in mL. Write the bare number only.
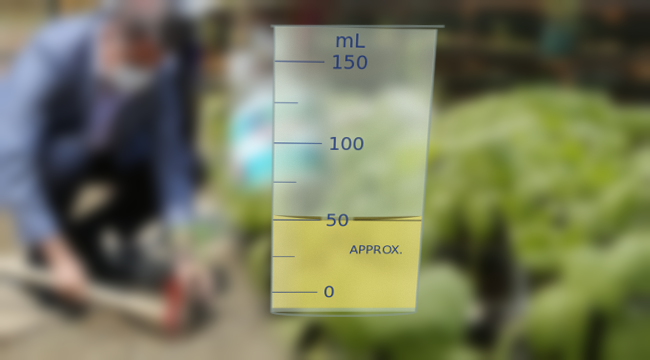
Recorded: 50
